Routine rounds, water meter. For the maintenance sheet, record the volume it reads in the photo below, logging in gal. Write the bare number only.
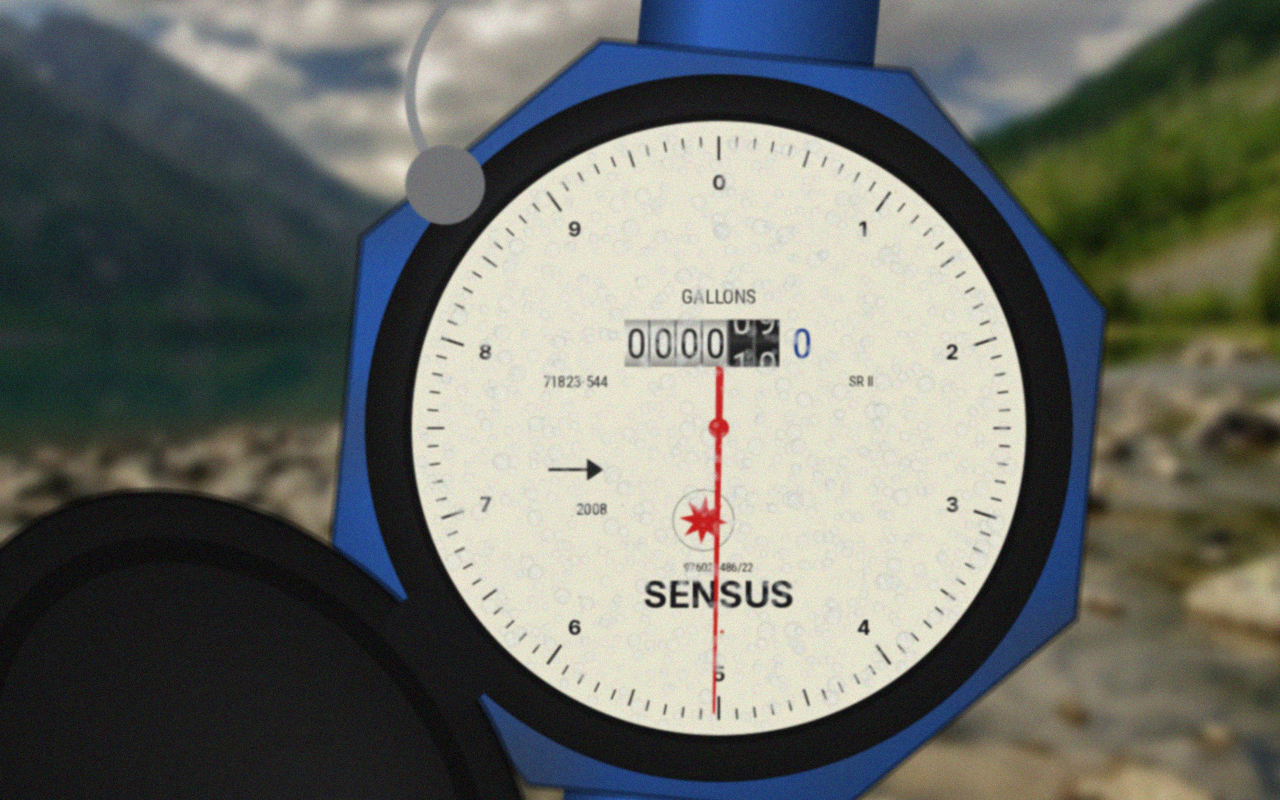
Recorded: 95.0
